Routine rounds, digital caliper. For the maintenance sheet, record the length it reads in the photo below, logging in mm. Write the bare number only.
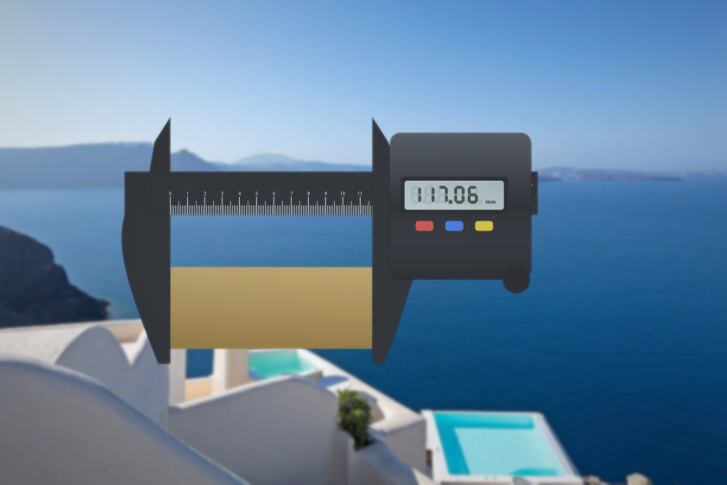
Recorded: 117.06
